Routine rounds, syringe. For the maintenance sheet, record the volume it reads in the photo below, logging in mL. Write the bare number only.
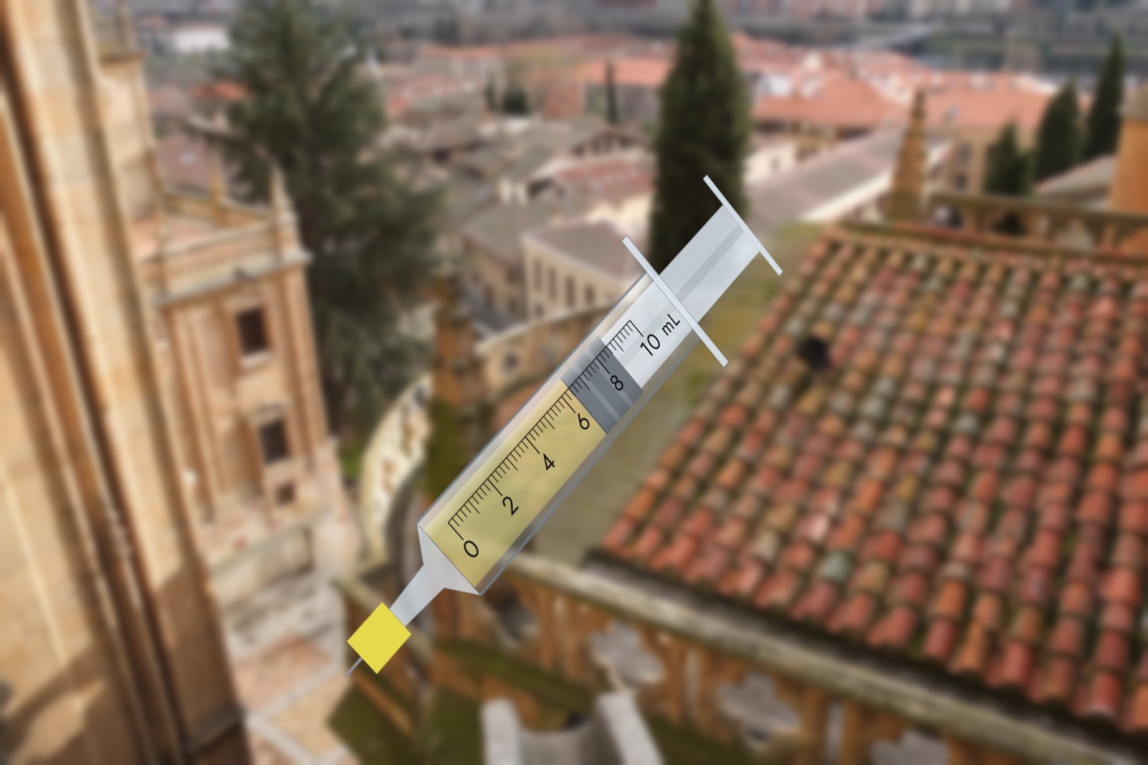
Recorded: 6.4
